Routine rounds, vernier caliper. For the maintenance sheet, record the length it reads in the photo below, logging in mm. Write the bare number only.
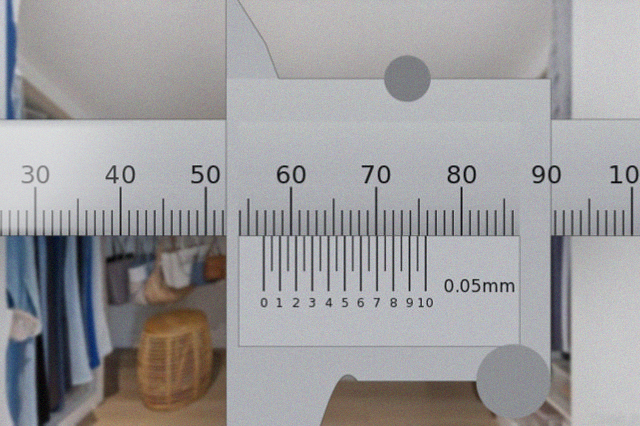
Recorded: 56.8
